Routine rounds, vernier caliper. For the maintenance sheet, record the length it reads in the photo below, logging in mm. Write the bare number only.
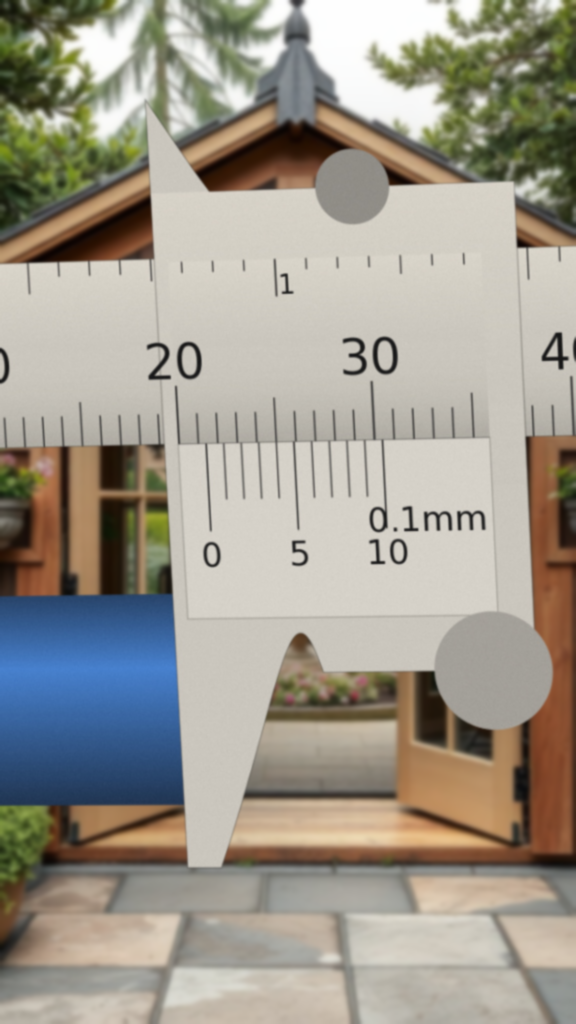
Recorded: 21.4
